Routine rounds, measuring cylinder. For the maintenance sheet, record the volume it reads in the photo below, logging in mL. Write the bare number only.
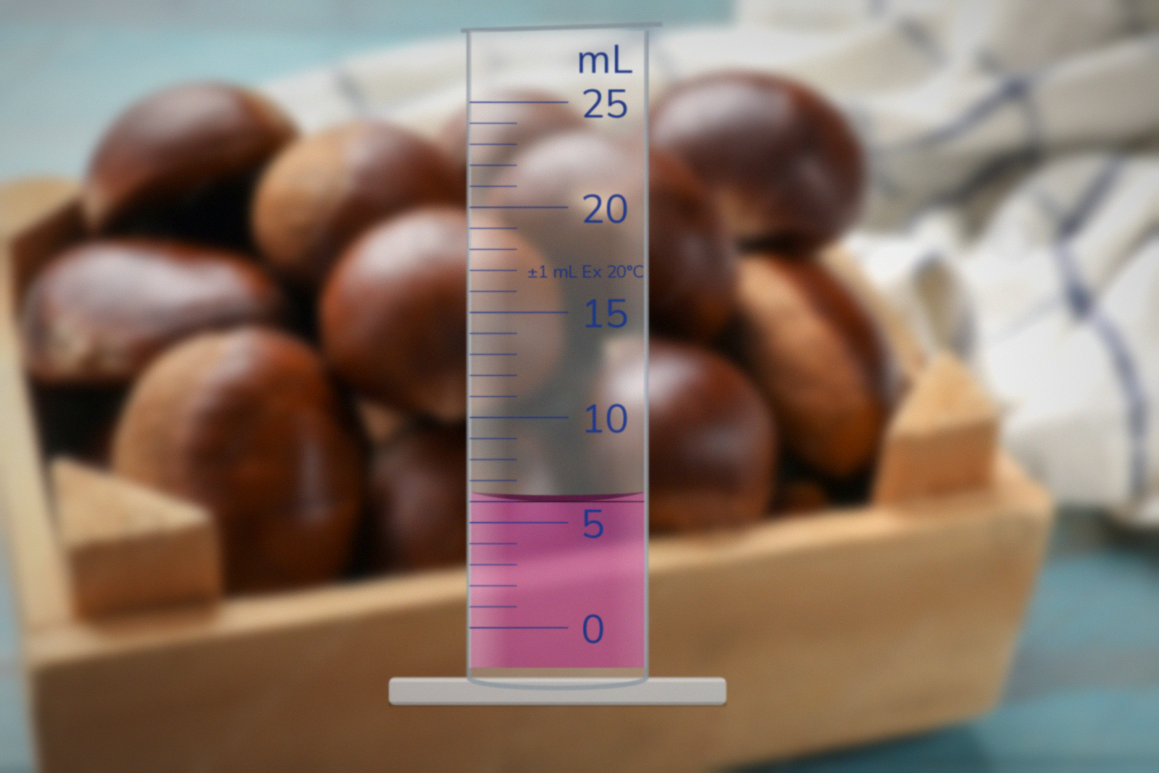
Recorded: 6
